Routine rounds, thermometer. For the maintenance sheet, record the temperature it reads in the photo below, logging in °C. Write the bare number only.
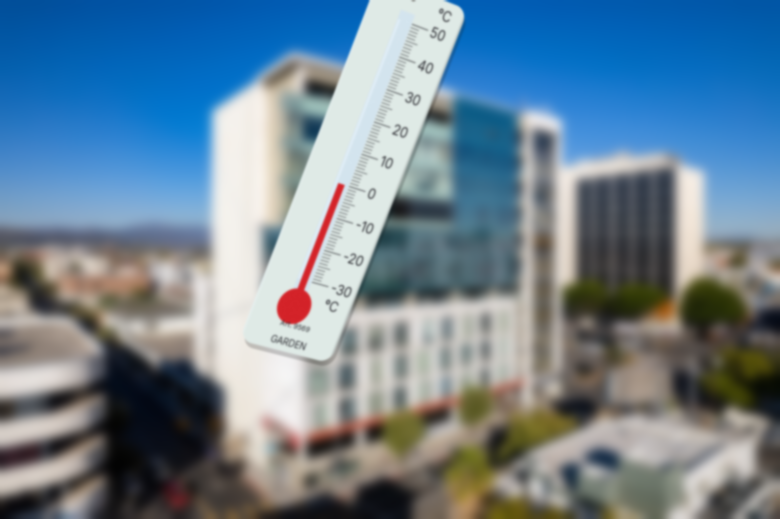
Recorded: 0
